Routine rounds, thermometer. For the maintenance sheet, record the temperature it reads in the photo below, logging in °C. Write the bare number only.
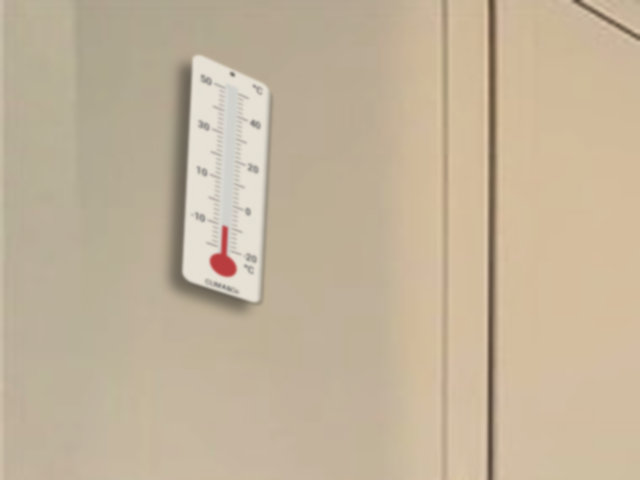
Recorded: -10
